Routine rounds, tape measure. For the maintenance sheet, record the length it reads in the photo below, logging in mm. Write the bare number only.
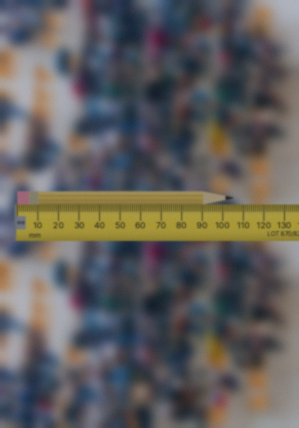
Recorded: 105
